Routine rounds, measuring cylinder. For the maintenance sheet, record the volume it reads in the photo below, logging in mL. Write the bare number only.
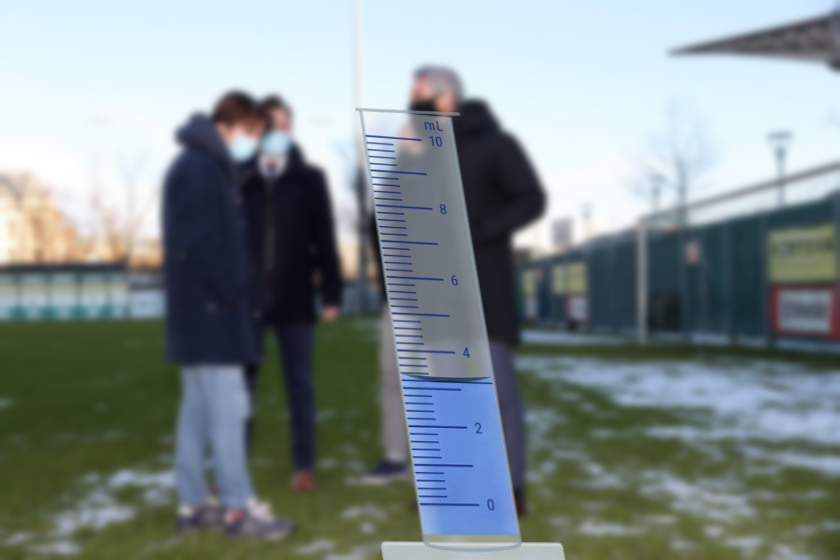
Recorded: 3.2
